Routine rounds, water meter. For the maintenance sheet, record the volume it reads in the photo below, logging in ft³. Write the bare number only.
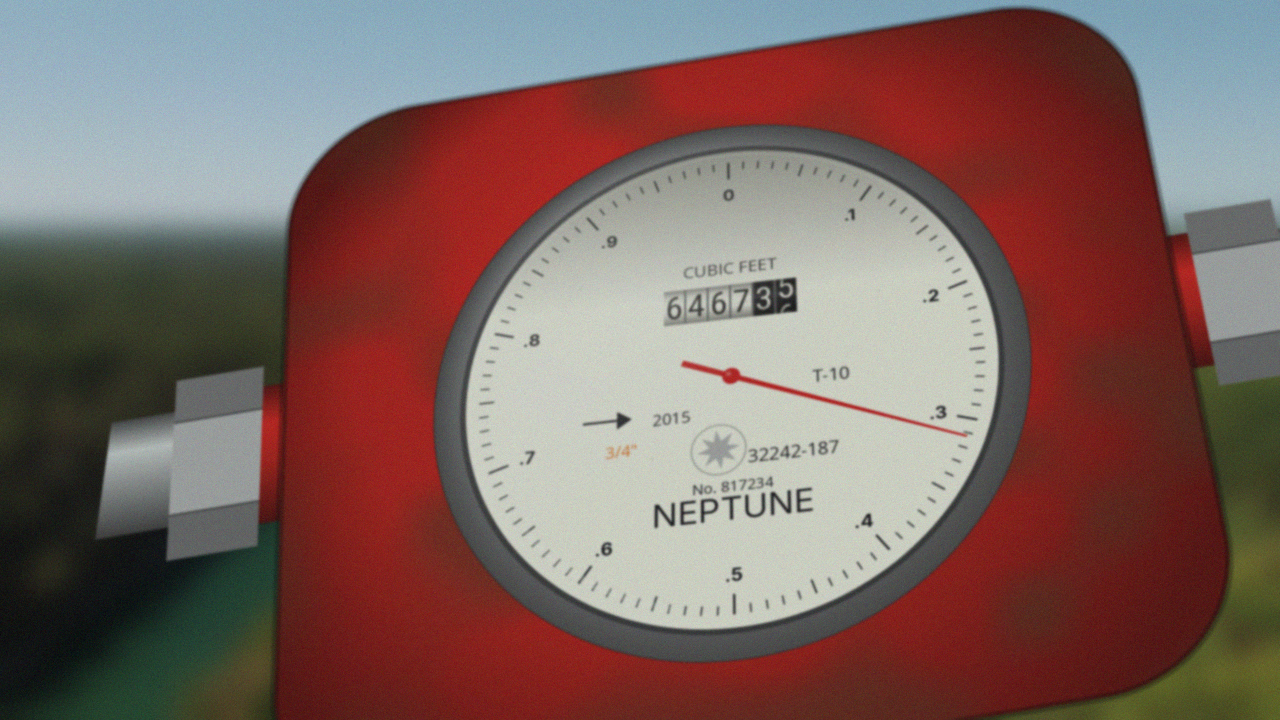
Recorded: 646735.31
